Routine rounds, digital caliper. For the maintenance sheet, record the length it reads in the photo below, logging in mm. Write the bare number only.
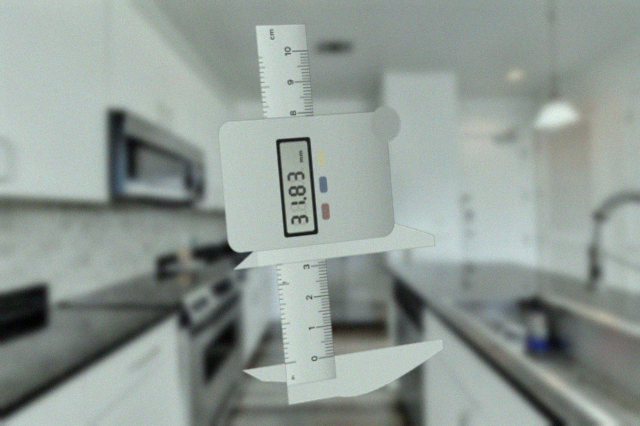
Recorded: 31.83
